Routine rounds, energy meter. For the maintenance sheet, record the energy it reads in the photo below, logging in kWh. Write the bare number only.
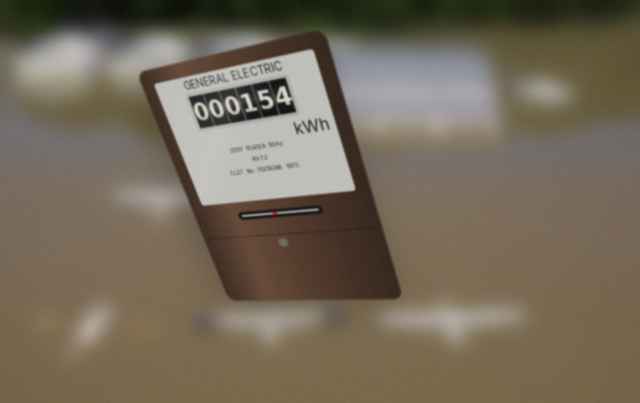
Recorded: 154
